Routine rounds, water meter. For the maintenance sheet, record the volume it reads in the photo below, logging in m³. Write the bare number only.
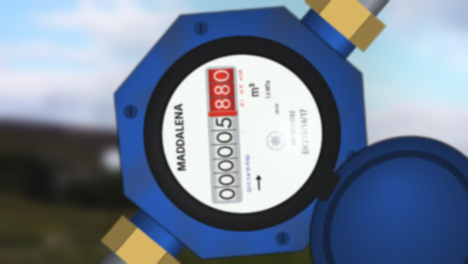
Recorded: 5.880
